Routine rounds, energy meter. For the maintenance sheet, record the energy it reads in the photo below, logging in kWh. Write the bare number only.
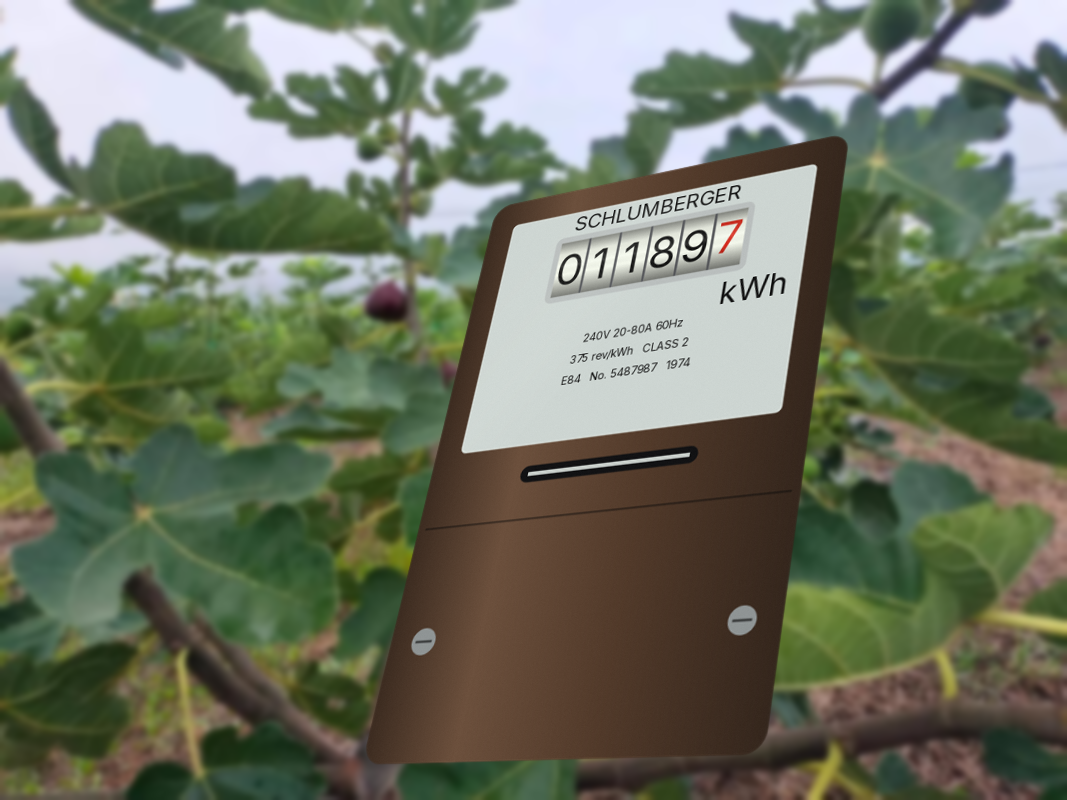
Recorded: 1189.7
